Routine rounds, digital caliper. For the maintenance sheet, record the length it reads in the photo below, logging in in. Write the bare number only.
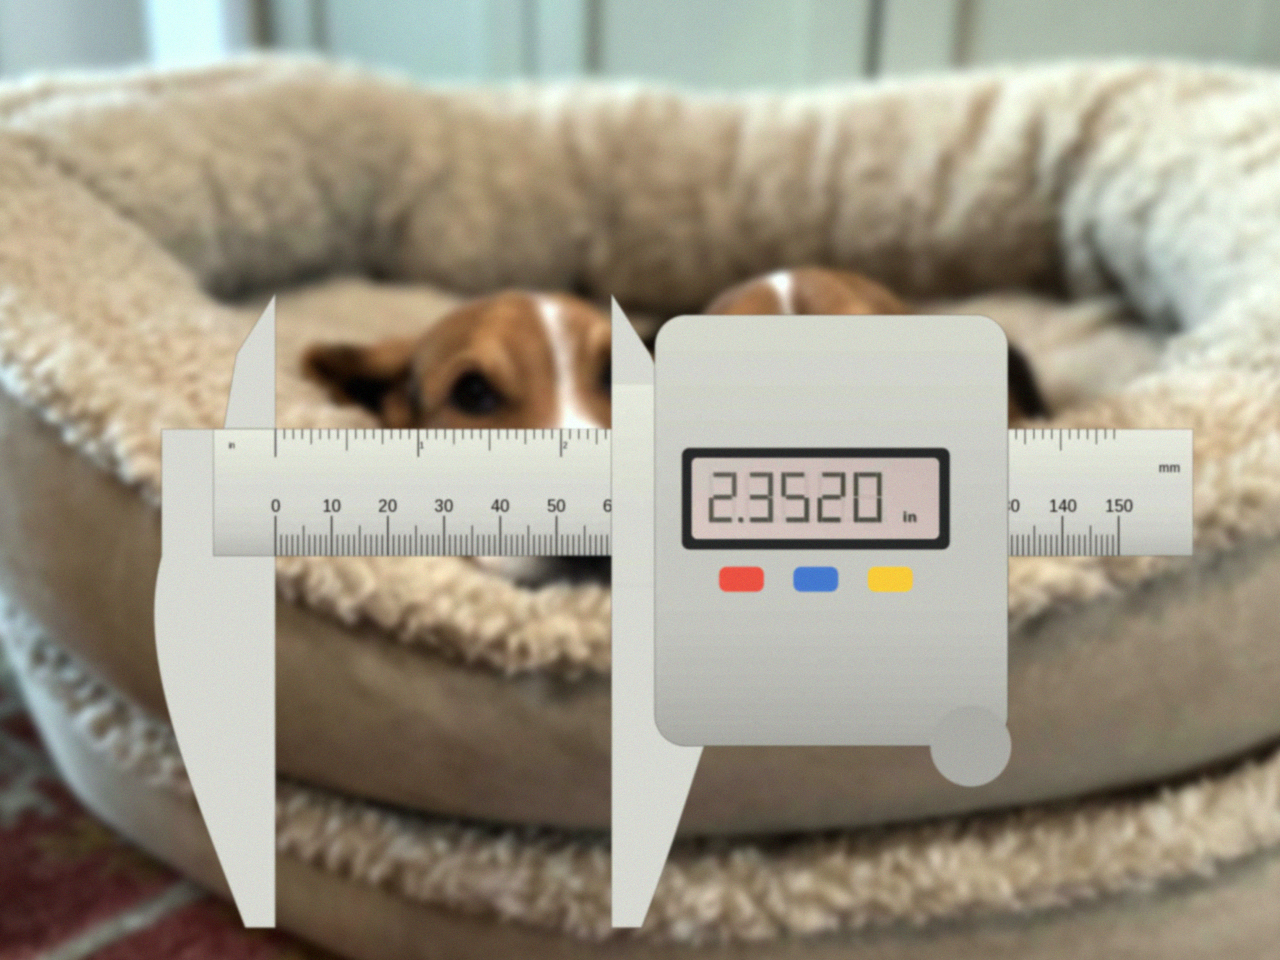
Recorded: 2.3520
